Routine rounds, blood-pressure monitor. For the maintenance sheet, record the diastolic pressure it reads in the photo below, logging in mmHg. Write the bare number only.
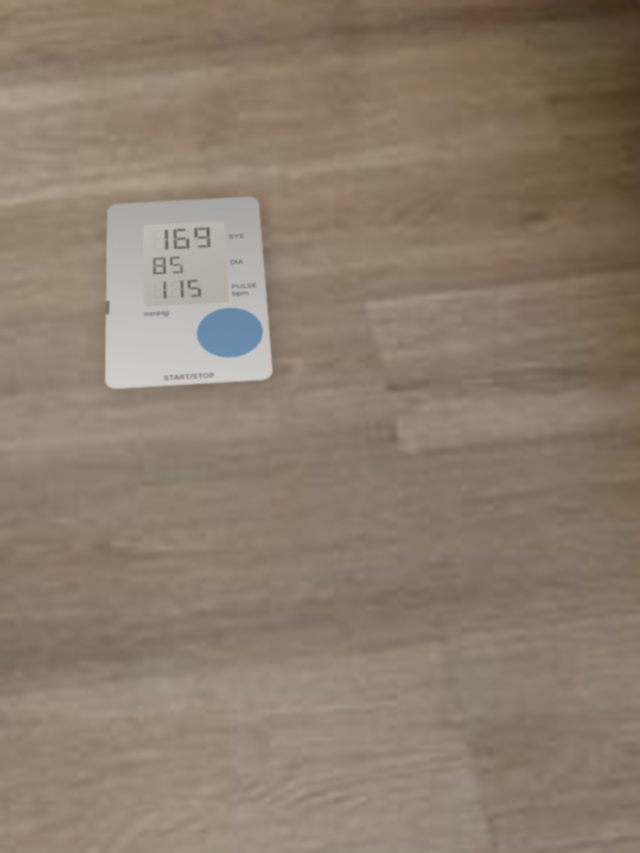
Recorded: 85
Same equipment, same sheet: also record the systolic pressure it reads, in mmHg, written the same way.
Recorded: 169
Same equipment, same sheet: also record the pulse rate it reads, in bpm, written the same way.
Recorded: 115
